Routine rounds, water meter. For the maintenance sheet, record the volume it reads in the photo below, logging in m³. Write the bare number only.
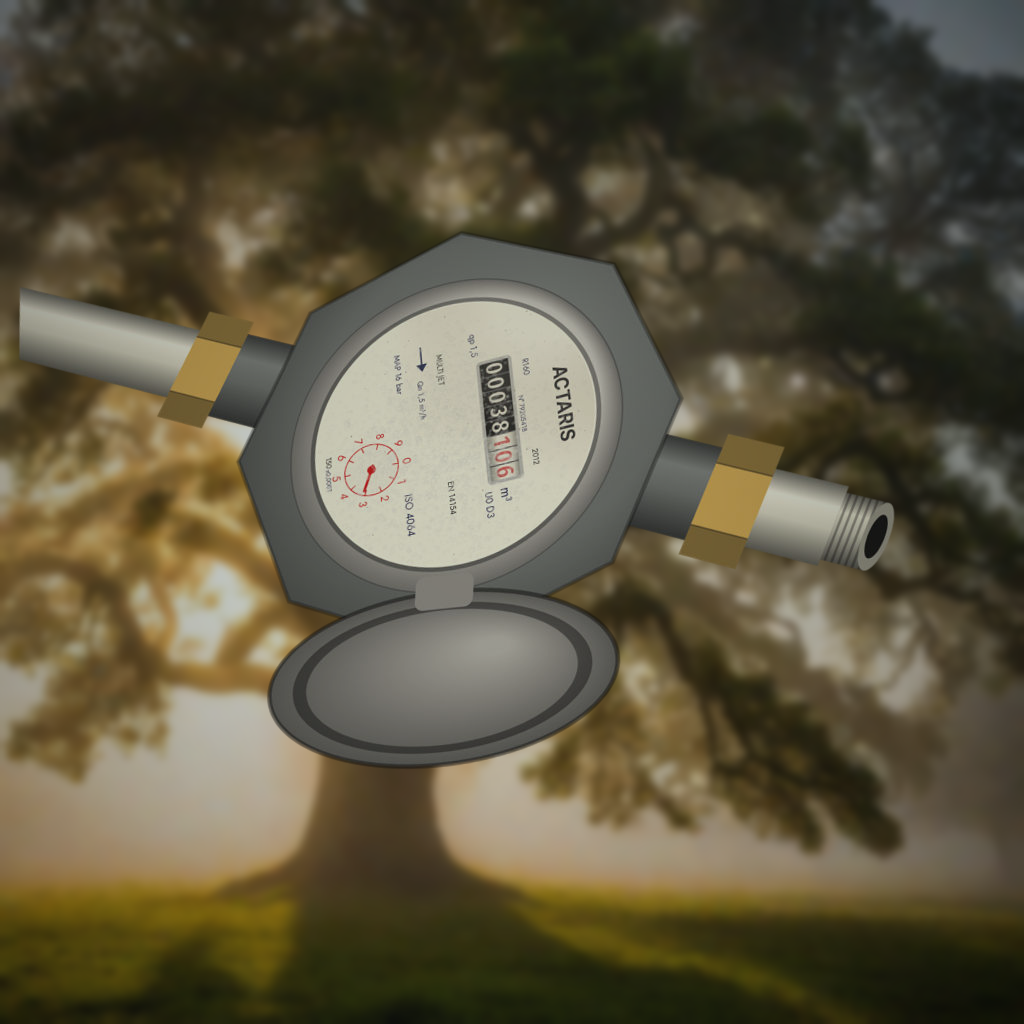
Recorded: 38.1063
